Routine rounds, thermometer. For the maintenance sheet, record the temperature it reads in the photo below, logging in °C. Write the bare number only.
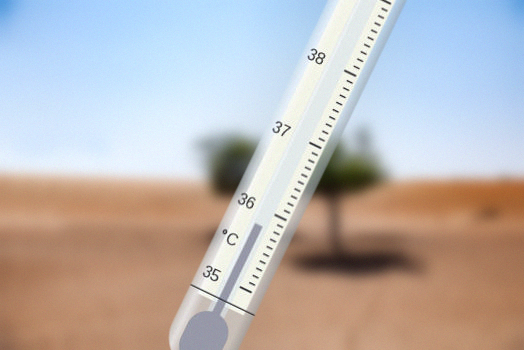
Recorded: 35.8
